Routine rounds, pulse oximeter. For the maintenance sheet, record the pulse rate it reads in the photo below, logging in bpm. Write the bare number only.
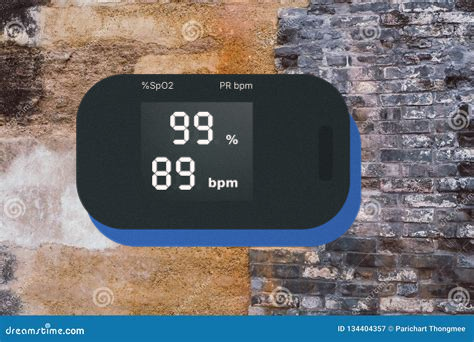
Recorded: 89
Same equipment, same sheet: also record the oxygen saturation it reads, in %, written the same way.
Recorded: 99
